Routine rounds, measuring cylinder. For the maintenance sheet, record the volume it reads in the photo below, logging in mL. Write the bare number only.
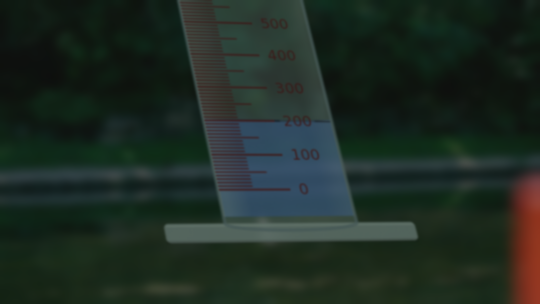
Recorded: 200
